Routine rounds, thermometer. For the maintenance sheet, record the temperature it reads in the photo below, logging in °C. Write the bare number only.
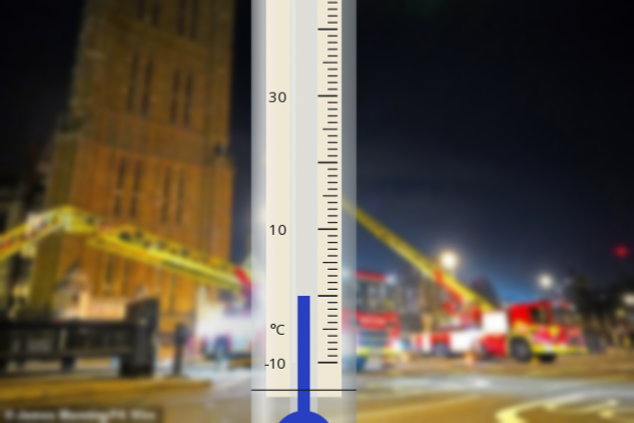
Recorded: 0
